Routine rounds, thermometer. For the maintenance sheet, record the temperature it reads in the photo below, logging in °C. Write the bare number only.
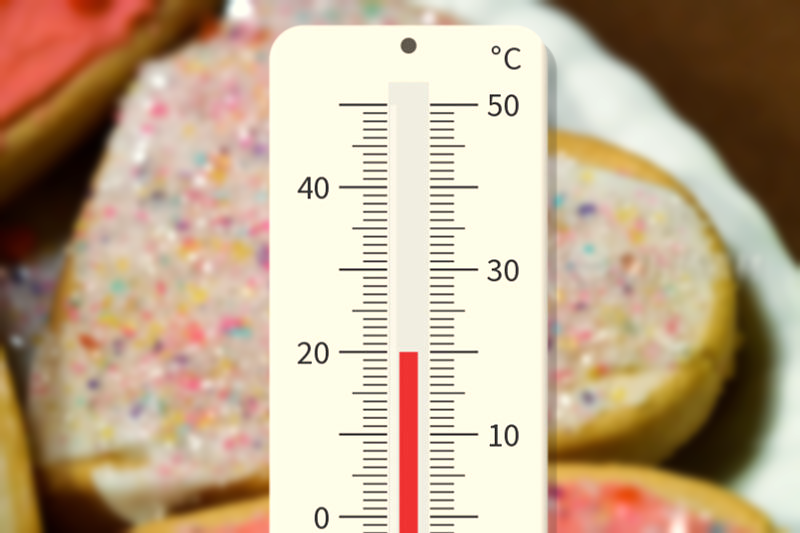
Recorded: 20
